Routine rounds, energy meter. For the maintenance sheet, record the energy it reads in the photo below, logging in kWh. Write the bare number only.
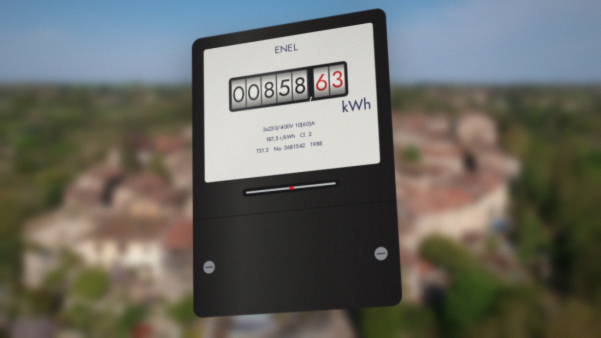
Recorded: 858.63
